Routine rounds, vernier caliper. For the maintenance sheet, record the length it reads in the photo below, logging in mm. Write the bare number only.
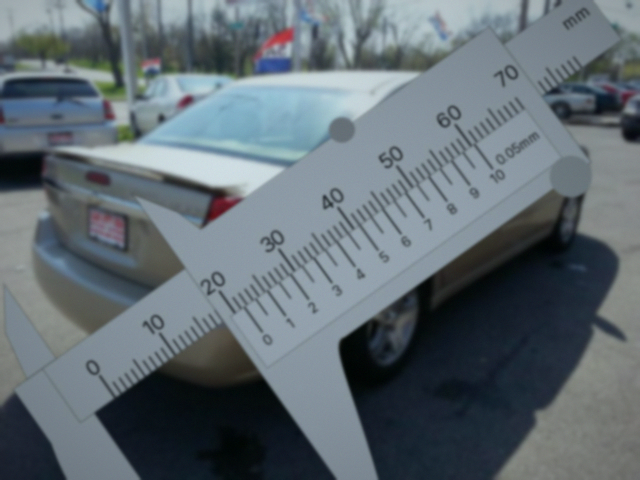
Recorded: 21.5
